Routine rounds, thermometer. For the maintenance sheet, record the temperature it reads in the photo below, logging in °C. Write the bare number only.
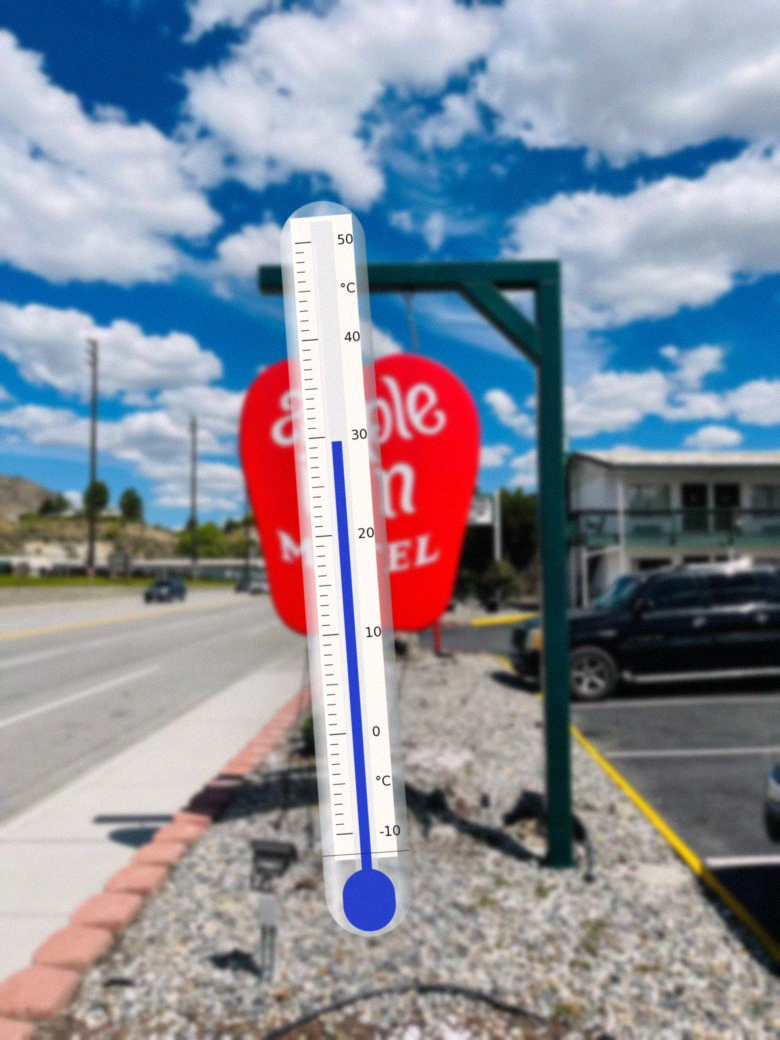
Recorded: 29.5
